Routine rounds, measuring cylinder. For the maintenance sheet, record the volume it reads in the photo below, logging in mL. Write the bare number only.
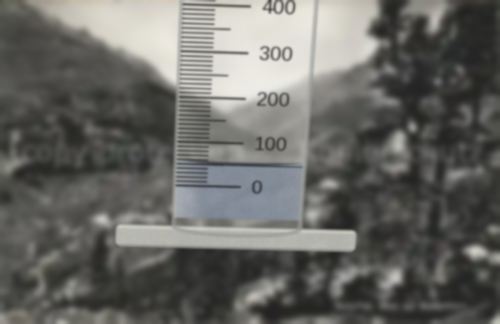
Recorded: 50
